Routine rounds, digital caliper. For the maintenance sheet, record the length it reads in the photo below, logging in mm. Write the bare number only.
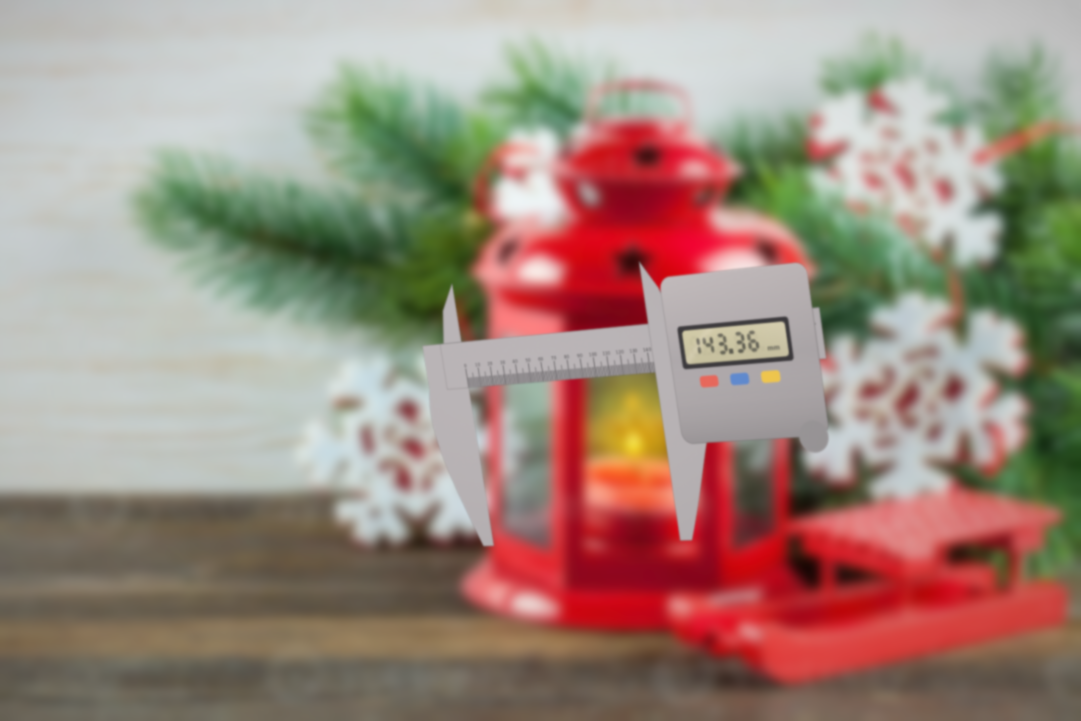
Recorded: 143.36
